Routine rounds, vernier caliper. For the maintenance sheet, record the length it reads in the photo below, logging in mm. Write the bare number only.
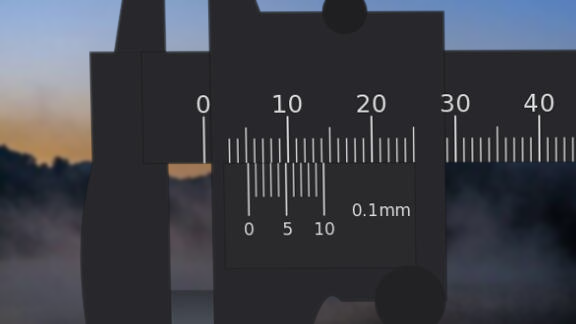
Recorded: 5.2
